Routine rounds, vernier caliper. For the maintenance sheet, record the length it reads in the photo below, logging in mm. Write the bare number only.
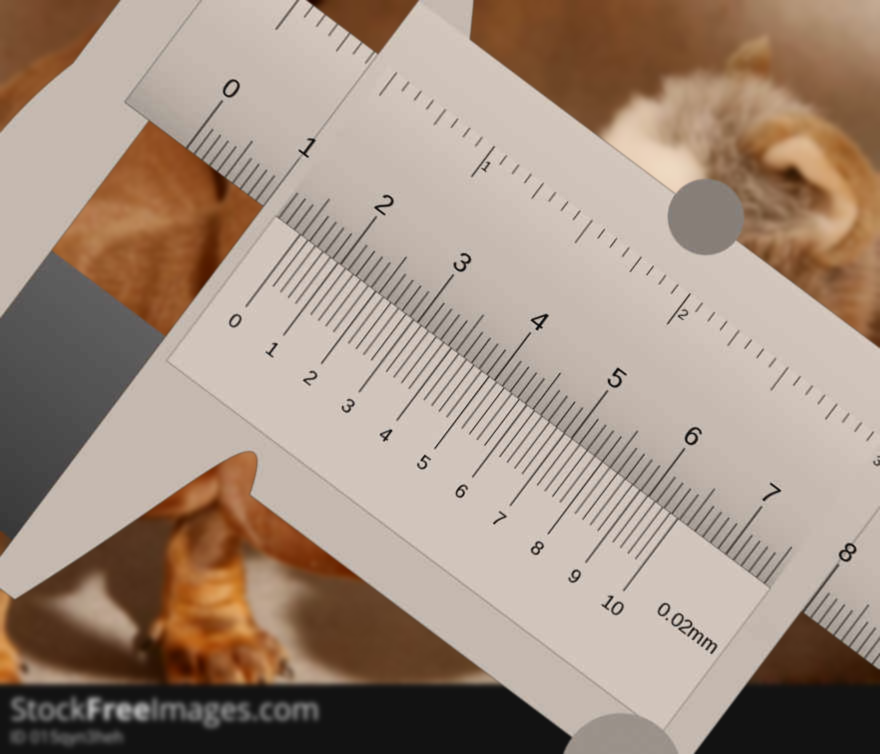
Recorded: 14.8
